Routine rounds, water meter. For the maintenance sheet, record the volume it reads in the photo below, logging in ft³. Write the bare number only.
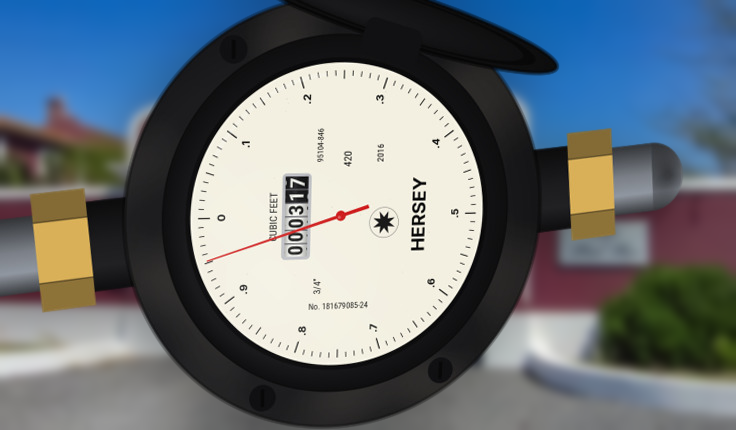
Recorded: 316.95
